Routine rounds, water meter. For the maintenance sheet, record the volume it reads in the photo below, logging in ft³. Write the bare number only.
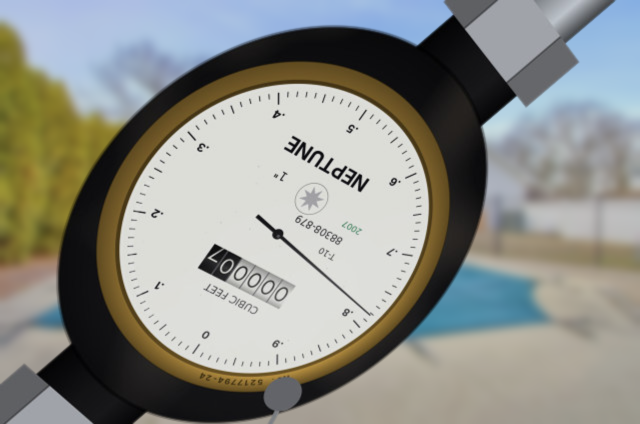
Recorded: 6.78
